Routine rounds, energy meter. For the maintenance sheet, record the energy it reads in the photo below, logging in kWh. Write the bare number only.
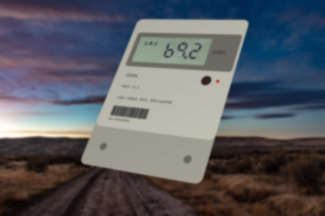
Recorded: 69.2
